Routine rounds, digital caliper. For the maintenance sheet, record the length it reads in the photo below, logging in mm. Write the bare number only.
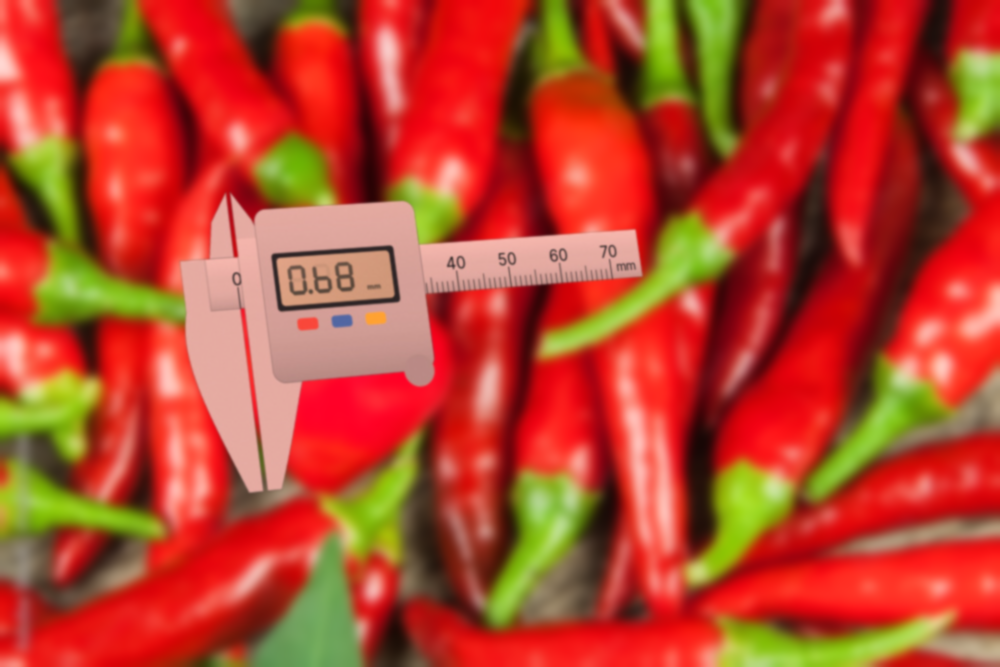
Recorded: 0.68
